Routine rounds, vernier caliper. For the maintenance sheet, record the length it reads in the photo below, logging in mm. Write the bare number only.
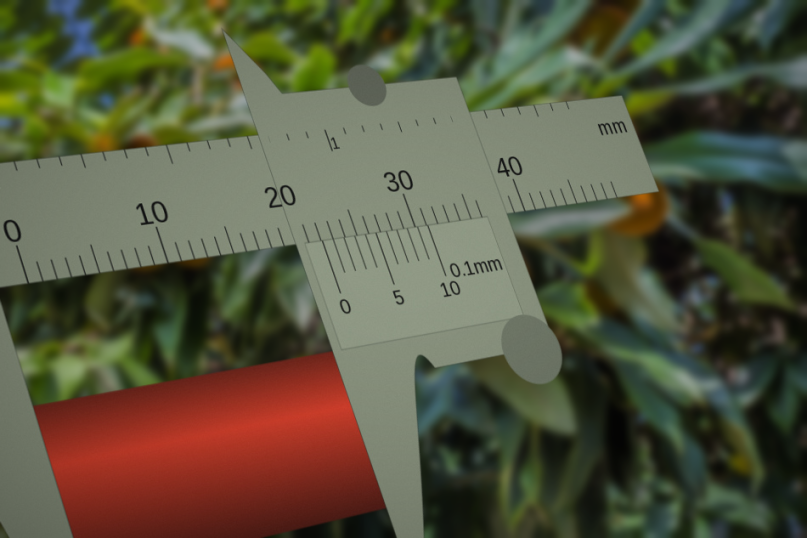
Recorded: 22.1
